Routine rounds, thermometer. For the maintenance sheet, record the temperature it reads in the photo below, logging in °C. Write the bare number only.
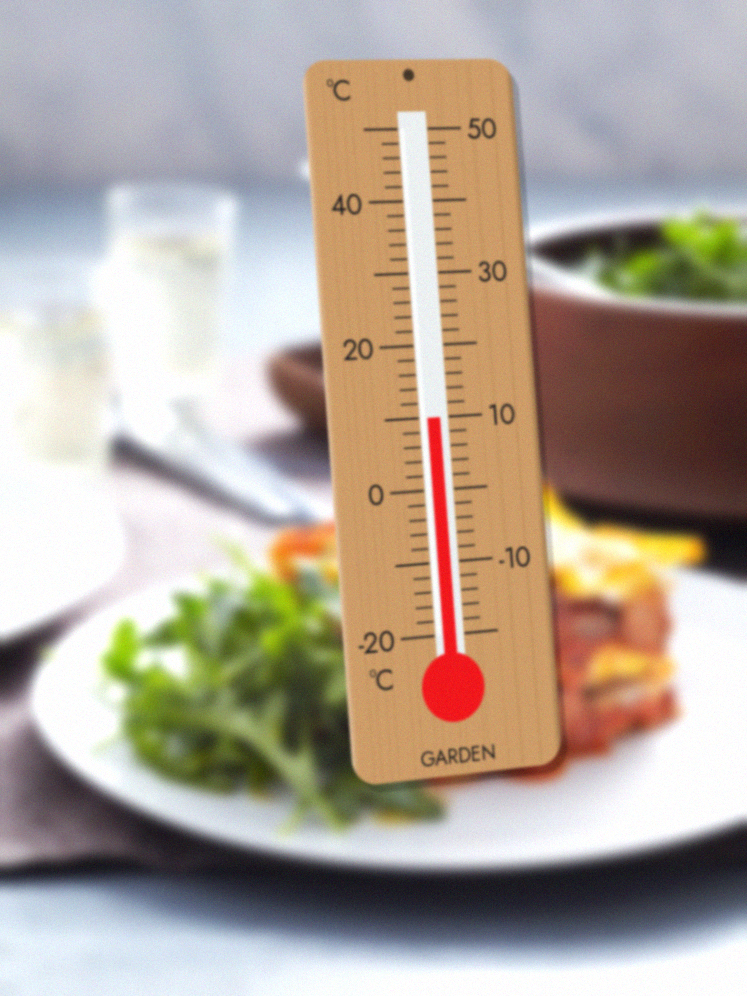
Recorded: 10
